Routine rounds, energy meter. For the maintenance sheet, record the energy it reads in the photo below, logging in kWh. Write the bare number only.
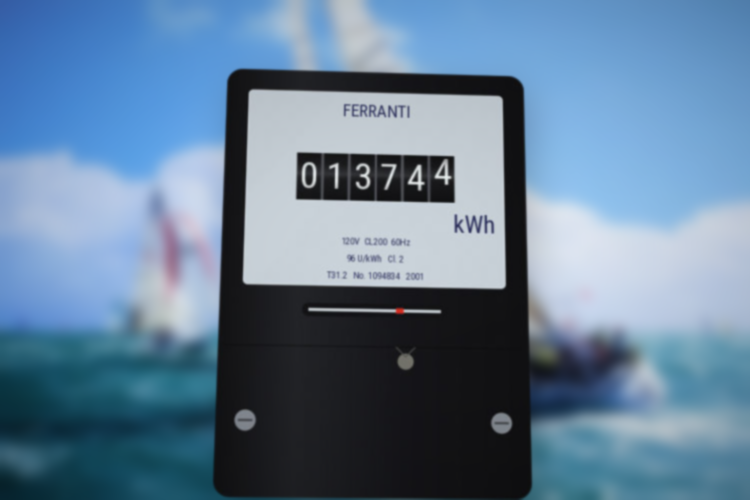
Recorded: 13744
